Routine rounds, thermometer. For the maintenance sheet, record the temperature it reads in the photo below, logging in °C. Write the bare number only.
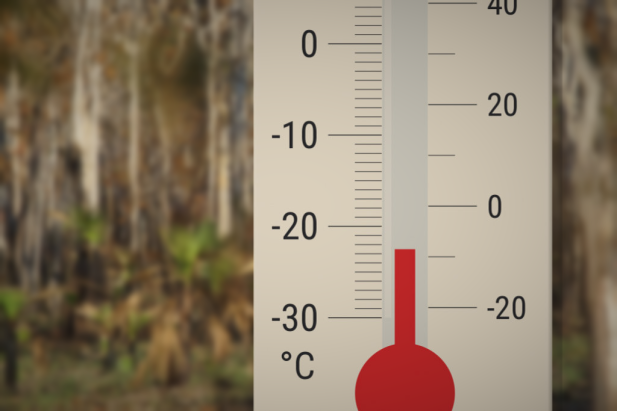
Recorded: -22.5
